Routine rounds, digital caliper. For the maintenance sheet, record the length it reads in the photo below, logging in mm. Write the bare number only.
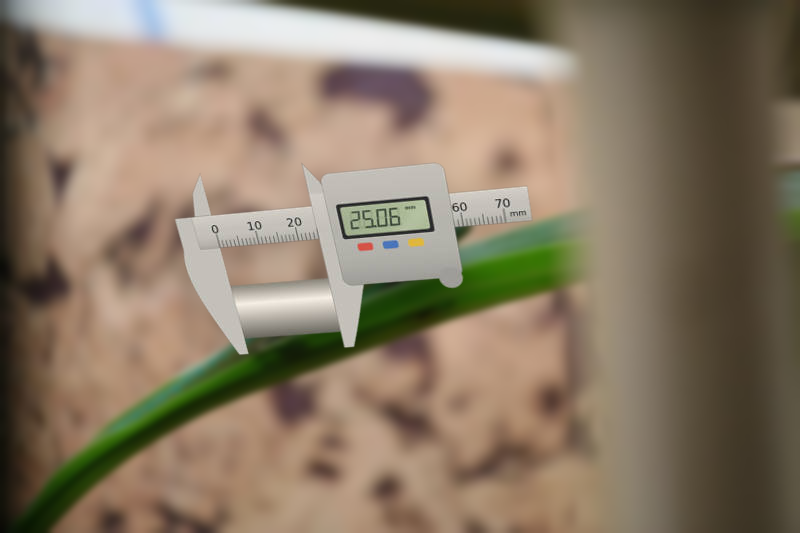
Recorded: 25.06
